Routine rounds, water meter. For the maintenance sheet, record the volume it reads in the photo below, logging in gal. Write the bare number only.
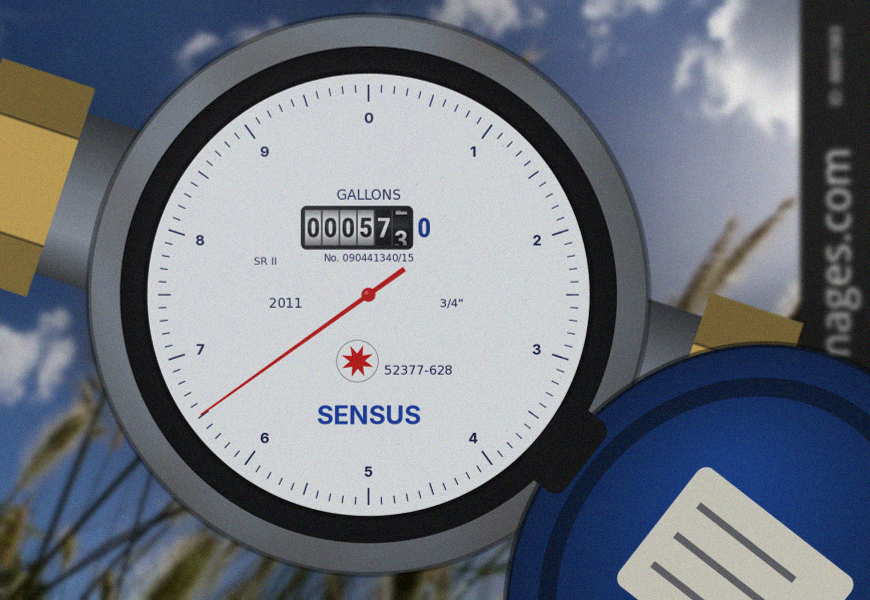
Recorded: 5726.5
